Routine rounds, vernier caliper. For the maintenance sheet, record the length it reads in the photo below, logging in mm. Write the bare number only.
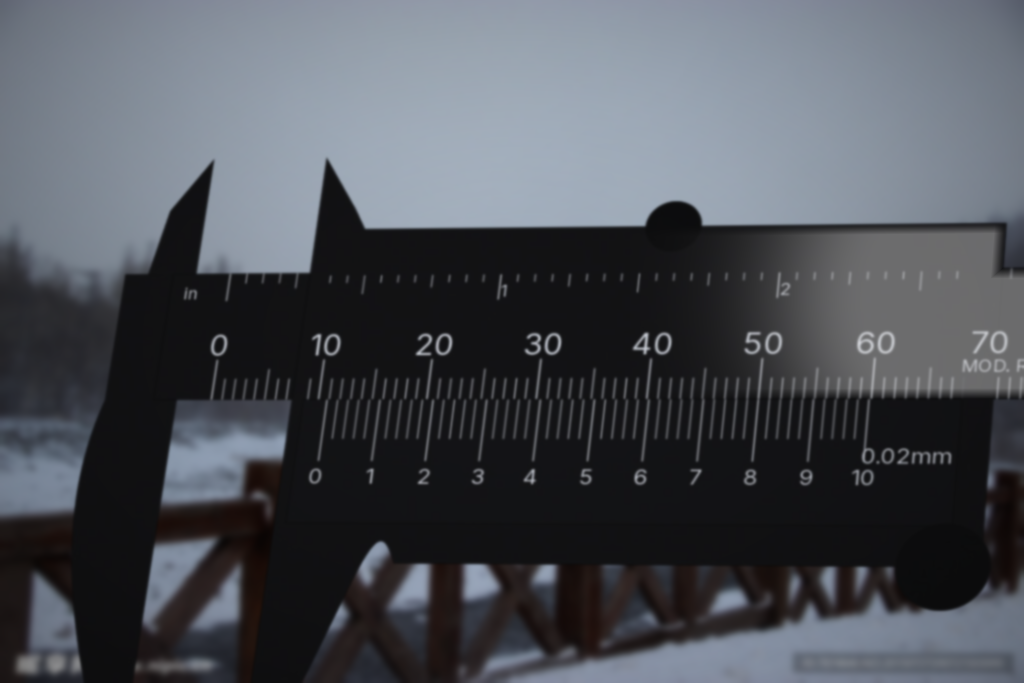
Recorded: 10.8
